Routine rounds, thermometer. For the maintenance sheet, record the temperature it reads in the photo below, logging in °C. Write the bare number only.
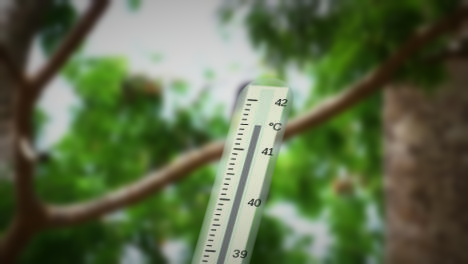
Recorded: 41.5
